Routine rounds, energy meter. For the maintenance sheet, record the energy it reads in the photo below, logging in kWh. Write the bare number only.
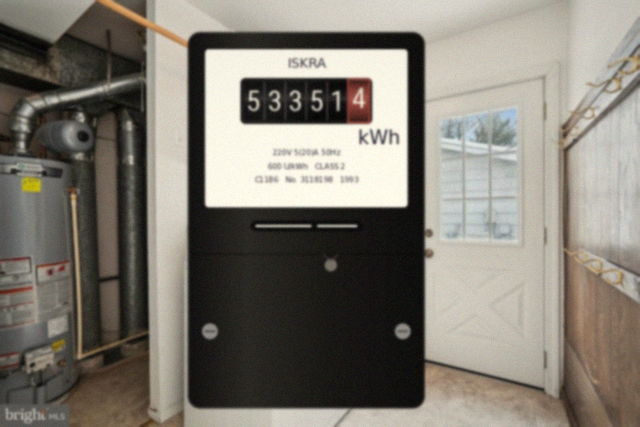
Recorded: 53351.4
